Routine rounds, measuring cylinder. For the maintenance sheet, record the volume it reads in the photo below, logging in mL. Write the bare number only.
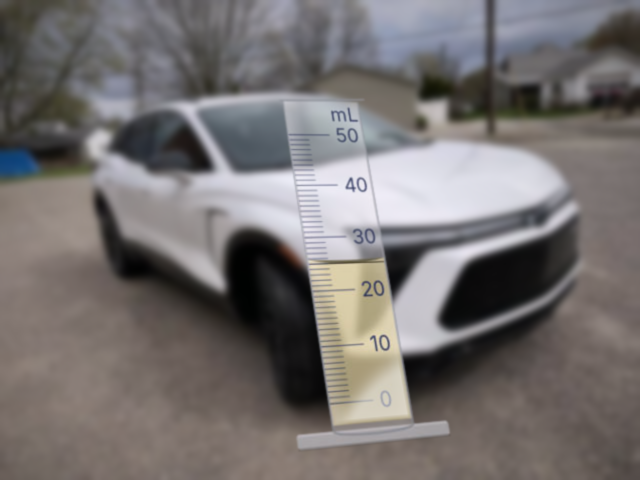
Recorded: 25
